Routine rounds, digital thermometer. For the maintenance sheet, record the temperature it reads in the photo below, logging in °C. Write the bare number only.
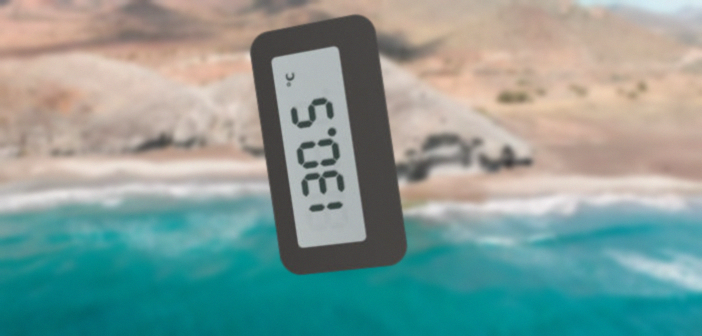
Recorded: 130.5
